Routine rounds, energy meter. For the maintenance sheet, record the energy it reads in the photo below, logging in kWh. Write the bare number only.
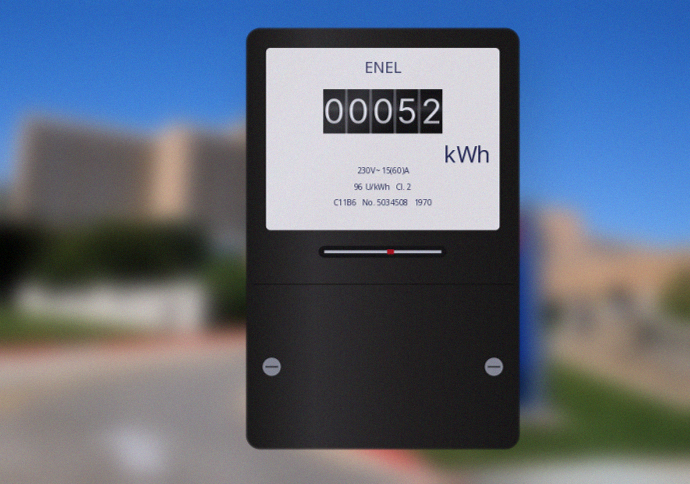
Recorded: 52
